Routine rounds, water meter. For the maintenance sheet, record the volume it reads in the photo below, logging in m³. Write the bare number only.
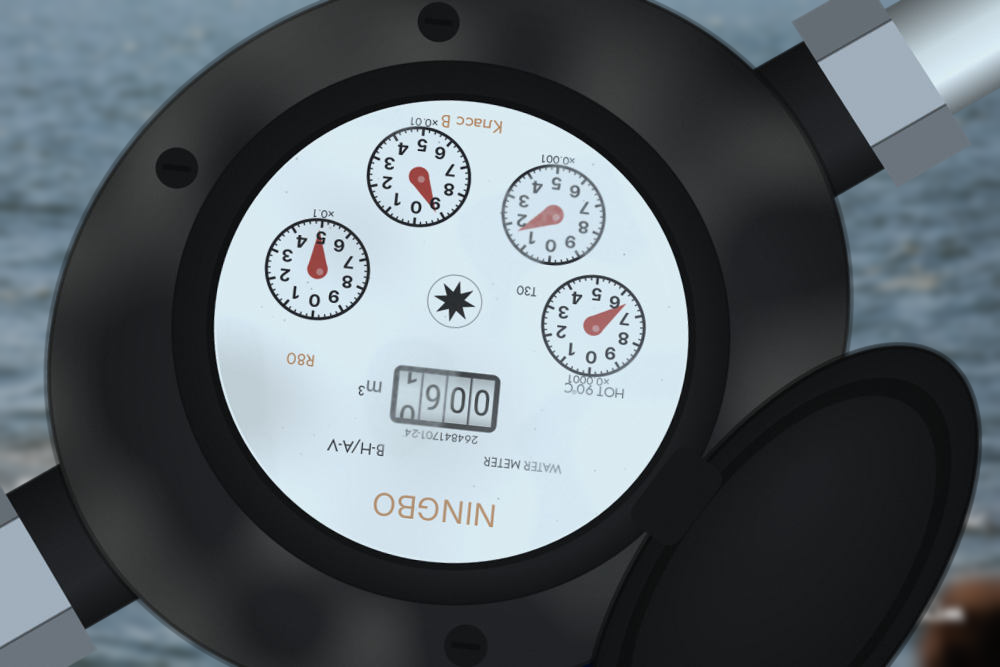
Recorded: 60.4916
